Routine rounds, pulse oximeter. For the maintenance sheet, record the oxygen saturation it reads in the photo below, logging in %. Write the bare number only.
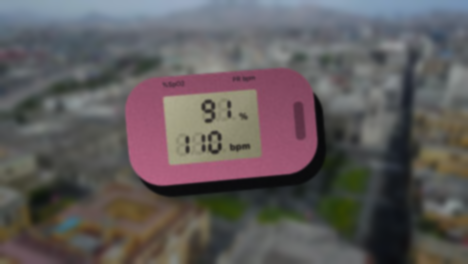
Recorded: 91
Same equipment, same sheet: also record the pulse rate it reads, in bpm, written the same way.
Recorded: 110
